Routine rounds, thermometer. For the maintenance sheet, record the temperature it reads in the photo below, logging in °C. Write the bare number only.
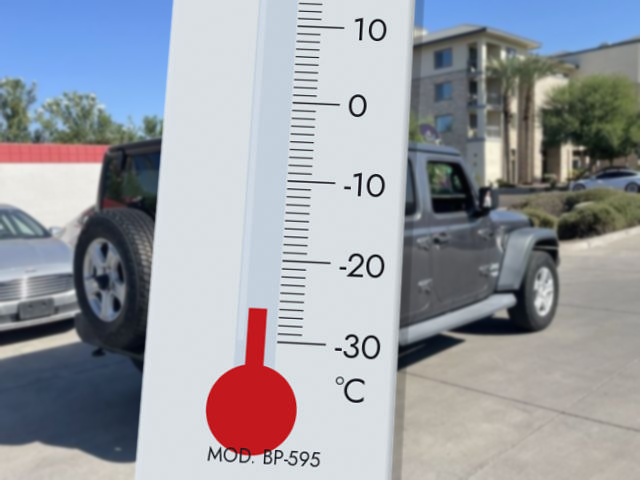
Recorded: -26
